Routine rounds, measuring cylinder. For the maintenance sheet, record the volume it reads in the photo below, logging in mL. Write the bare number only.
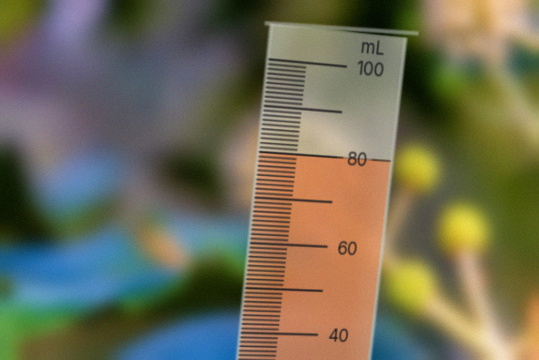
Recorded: 80
